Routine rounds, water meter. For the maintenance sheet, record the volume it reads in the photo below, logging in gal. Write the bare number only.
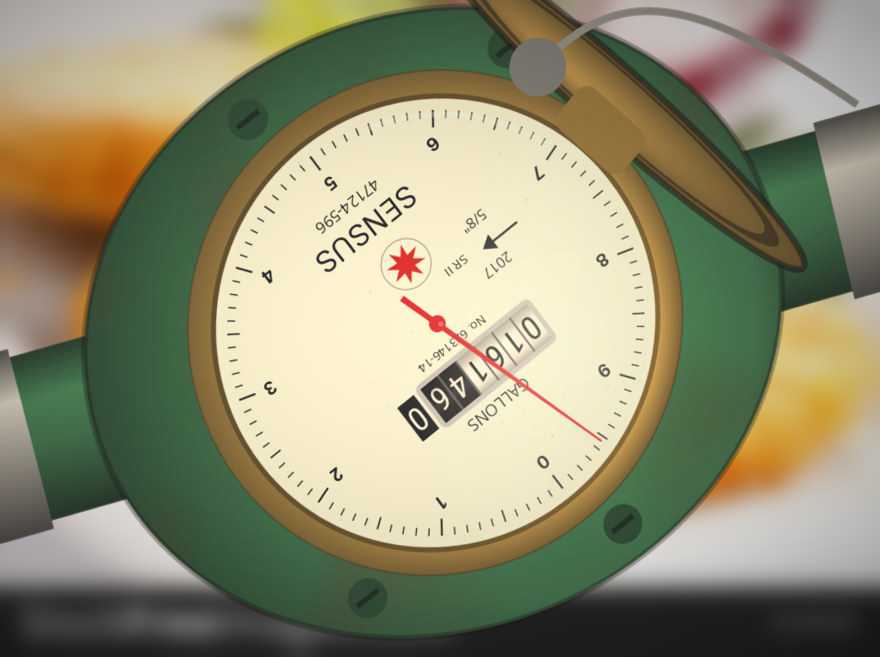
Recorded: 161459.5
